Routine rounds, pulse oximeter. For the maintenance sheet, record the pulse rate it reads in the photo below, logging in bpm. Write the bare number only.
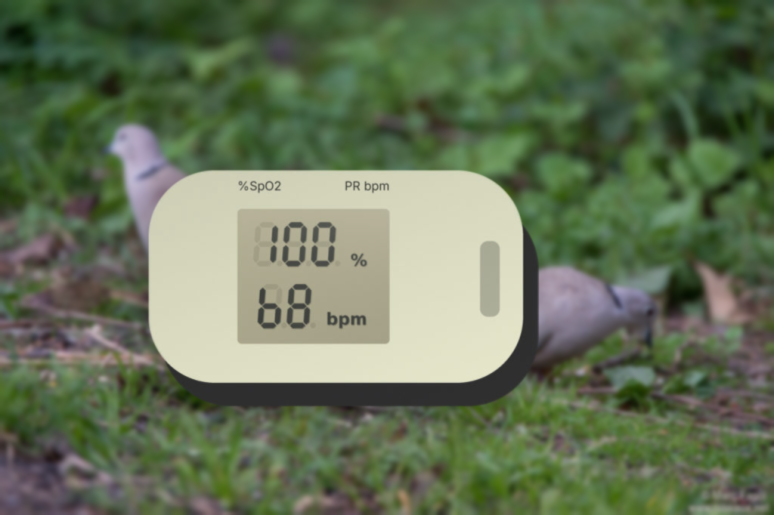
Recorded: 68
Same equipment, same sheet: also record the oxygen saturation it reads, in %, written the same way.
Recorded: 100
